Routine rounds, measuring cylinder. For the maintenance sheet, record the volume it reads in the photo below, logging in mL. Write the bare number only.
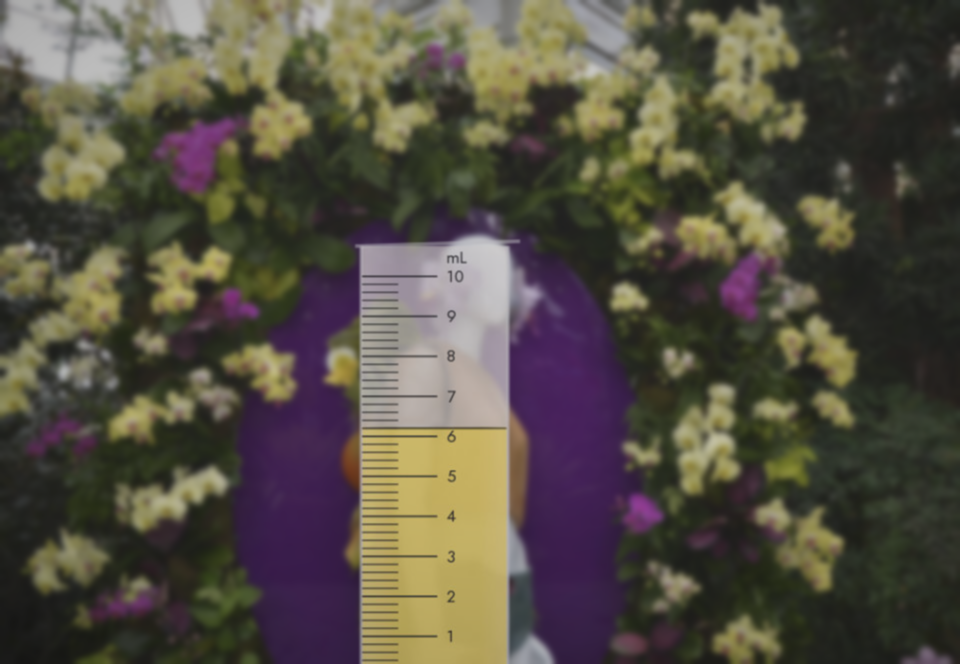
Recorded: 6.2
